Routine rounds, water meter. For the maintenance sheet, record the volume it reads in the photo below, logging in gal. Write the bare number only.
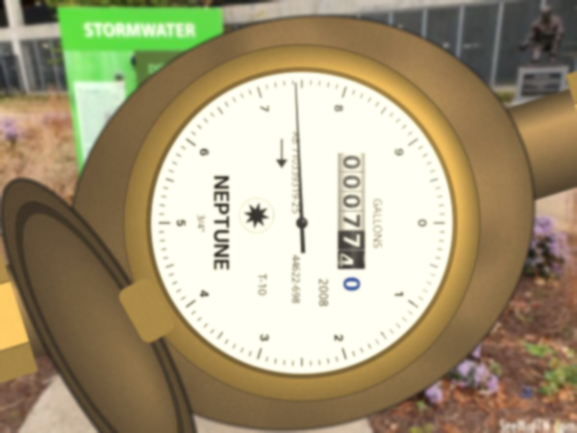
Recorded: 7737.4
